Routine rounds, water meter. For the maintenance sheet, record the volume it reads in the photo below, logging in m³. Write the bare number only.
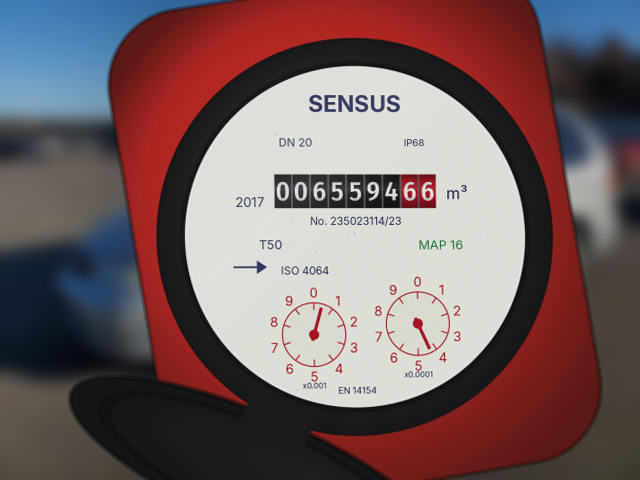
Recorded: 65594.6604
